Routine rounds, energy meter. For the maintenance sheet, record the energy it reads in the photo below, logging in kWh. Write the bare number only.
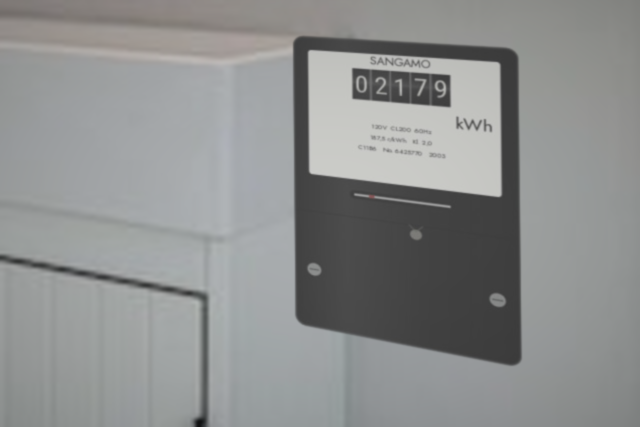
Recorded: 2179
